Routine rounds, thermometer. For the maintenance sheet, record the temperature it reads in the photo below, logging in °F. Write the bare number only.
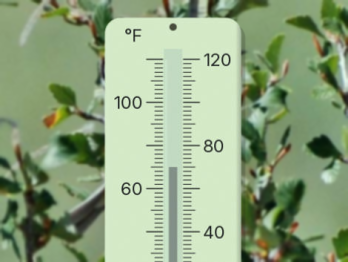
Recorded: 70
